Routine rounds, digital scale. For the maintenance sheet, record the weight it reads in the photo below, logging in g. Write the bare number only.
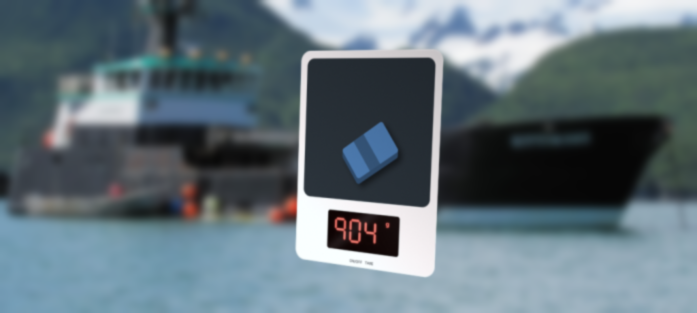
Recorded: 904
